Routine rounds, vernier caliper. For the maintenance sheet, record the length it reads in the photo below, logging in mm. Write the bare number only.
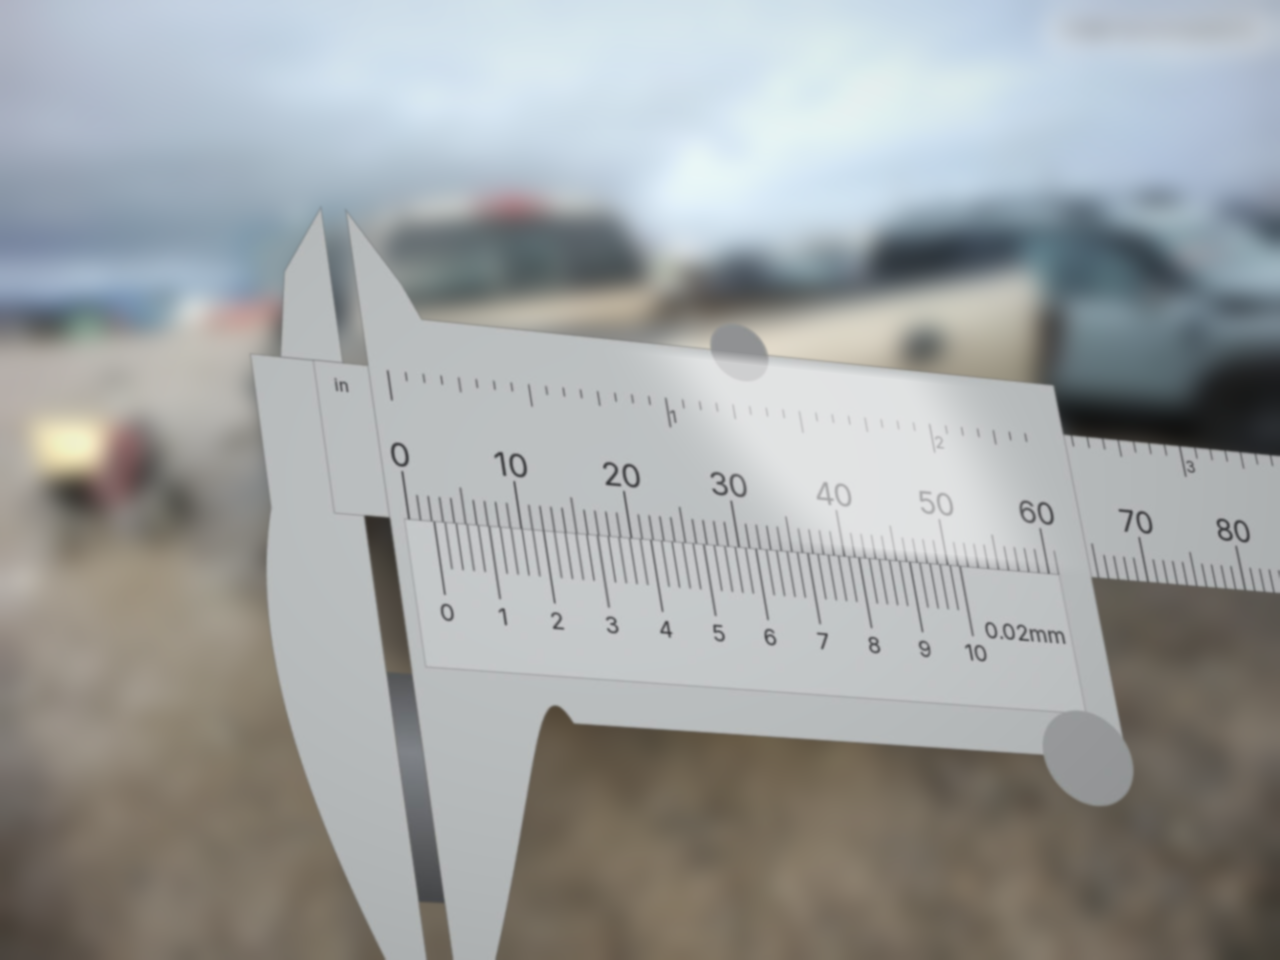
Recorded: 2.2
